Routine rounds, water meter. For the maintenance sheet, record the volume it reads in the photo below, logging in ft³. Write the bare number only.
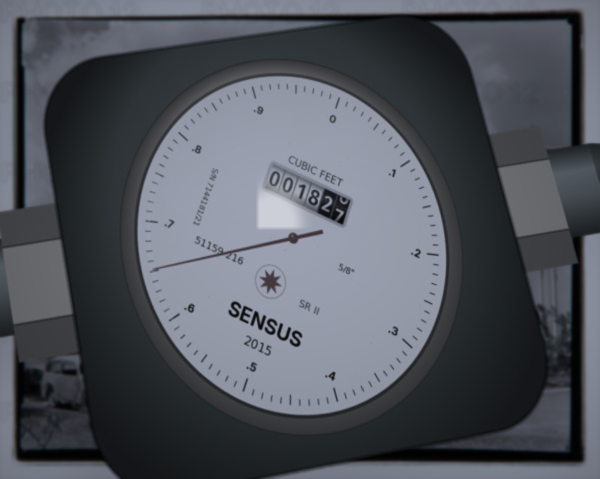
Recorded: 1826.65
